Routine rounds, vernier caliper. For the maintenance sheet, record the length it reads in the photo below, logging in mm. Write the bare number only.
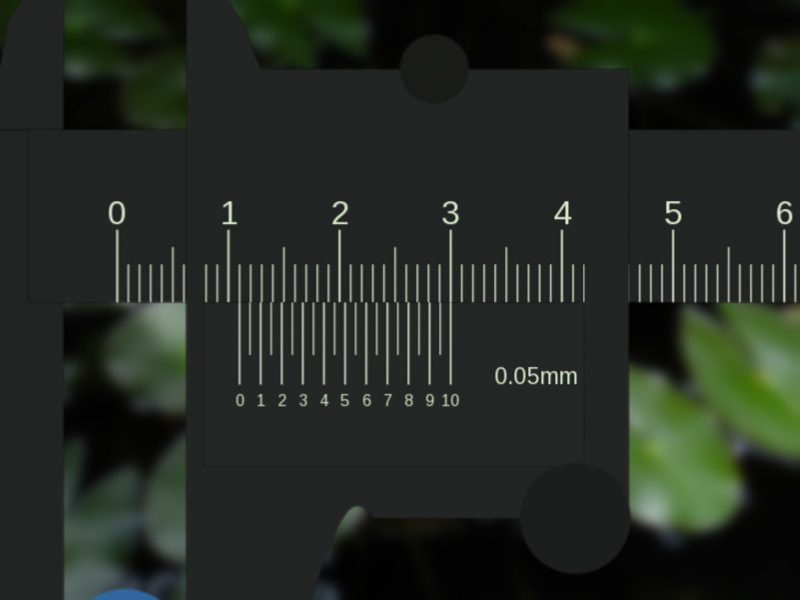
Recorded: 11.0
